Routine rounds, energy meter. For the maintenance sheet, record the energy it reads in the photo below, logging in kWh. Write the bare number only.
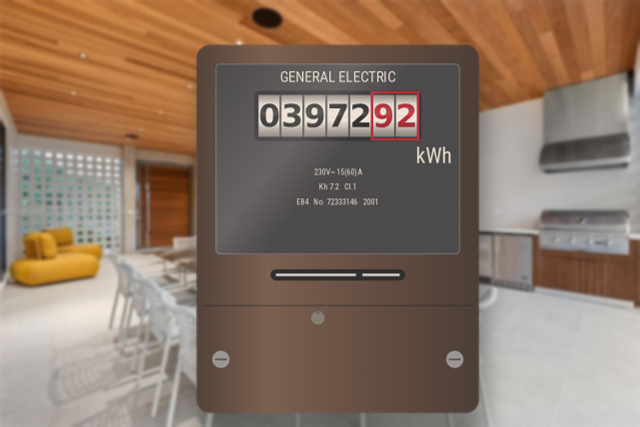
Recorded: 3972.92
